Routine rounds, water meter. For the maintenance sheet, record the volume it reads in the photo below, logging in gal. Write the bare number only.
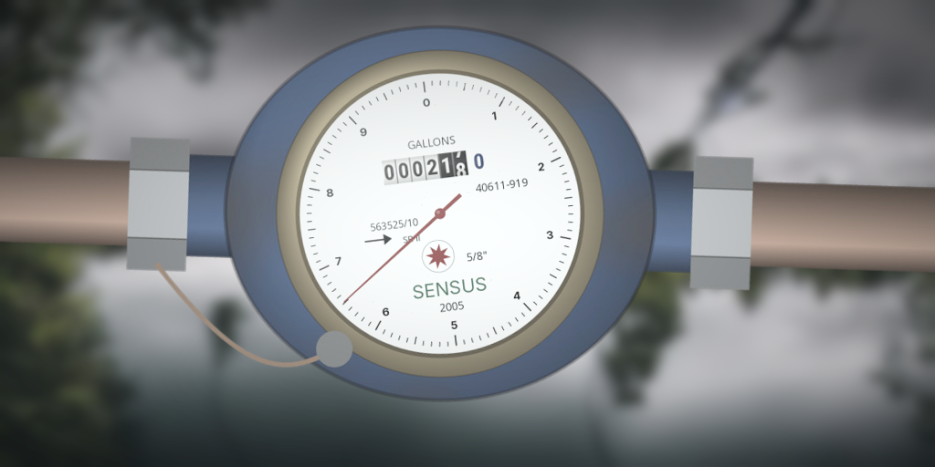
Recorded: 2176.5
